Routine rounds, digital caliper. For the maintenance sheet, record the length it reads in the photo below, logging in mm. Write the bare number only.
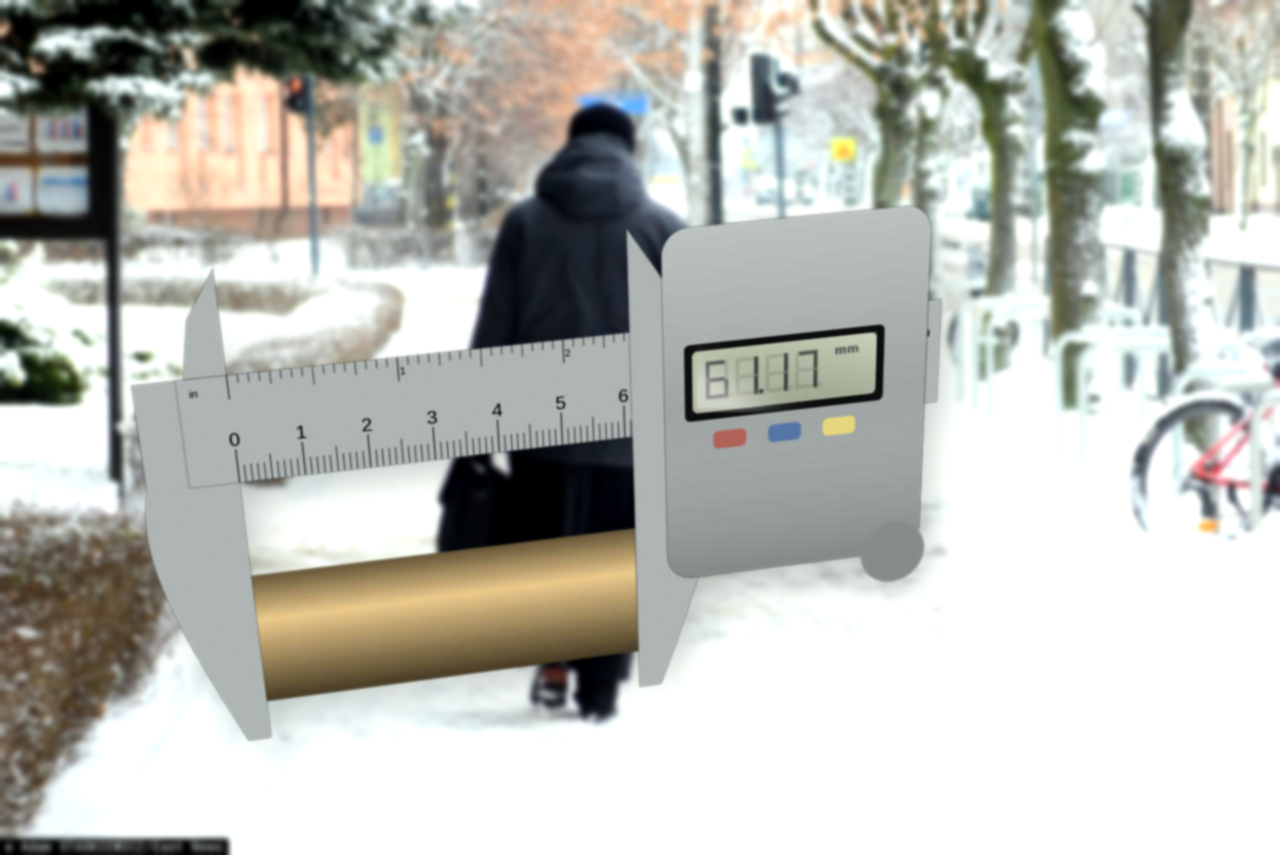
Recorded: 61.17
